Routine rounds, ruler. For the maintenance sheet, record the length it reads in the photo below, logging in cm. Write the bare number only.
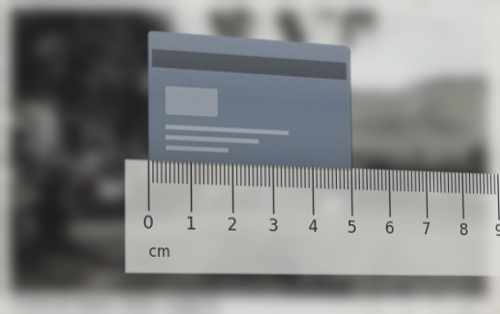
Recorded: 5
